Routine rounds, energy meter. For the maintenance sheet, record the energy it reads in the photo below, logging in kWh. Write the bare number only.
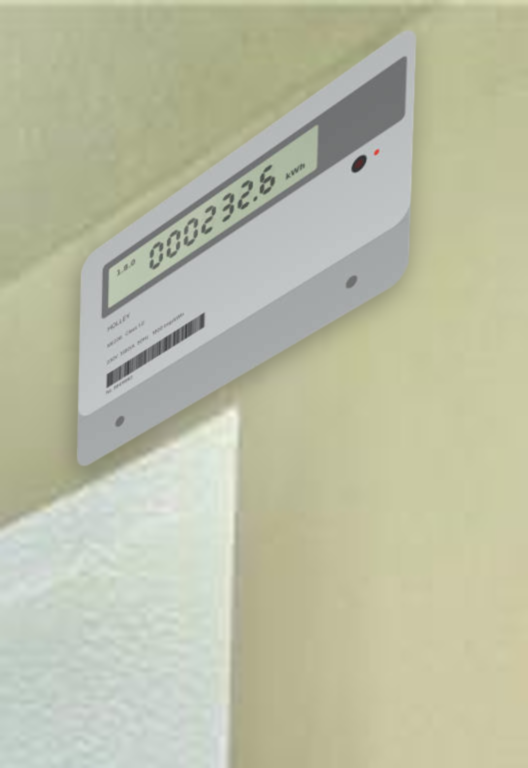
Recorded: 232.6
